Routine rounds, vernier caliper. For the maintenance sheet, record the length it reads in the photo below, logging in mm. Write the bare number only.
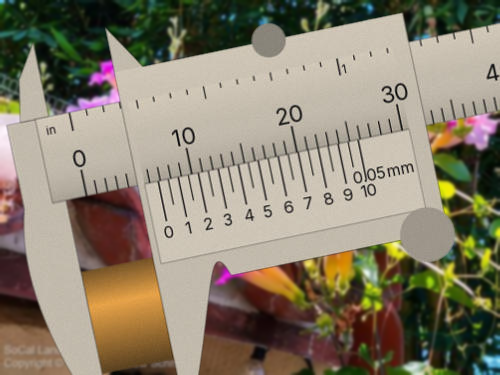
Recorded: 6.8
